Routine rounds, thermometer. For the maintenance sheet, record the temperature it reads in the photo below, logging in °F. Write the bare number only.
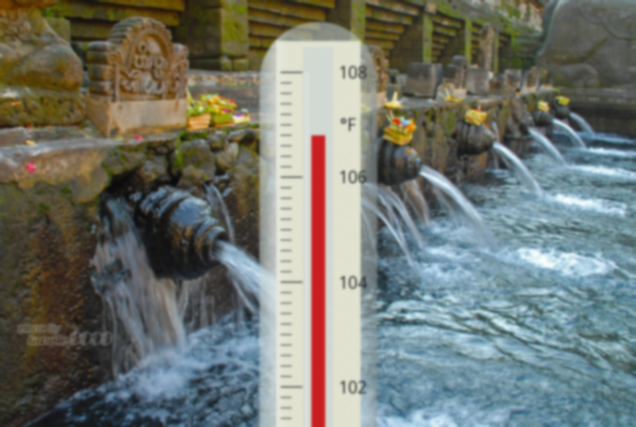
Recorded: 106.8
